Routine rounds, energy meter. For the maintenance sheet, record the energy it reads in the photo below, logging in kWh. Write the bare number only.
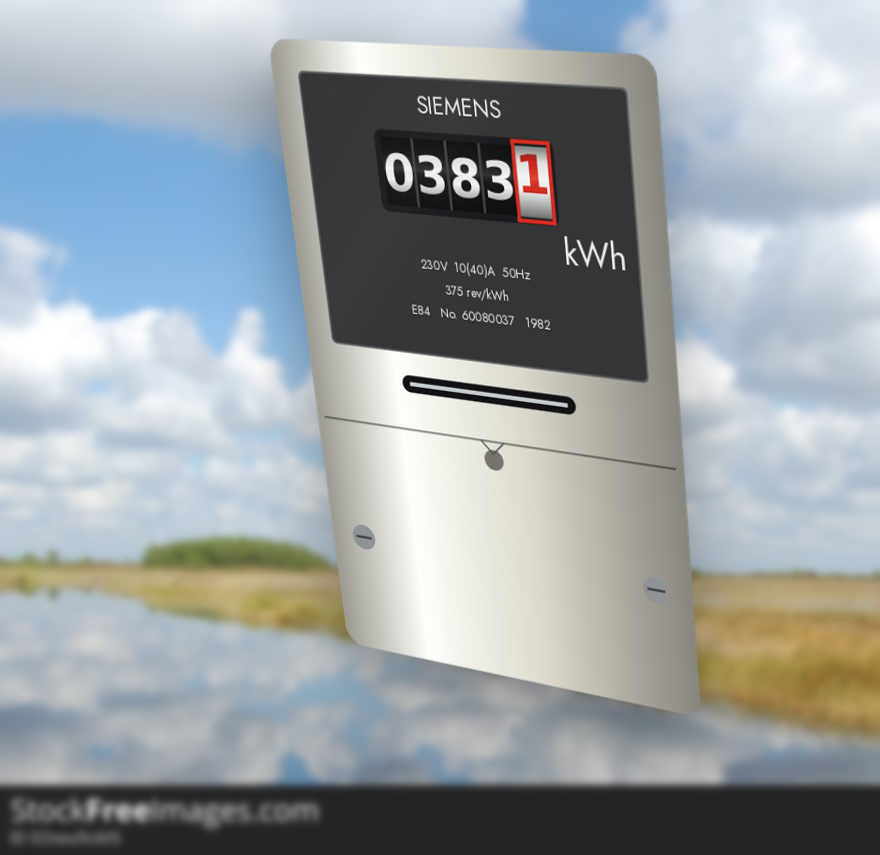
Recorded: 383.1
